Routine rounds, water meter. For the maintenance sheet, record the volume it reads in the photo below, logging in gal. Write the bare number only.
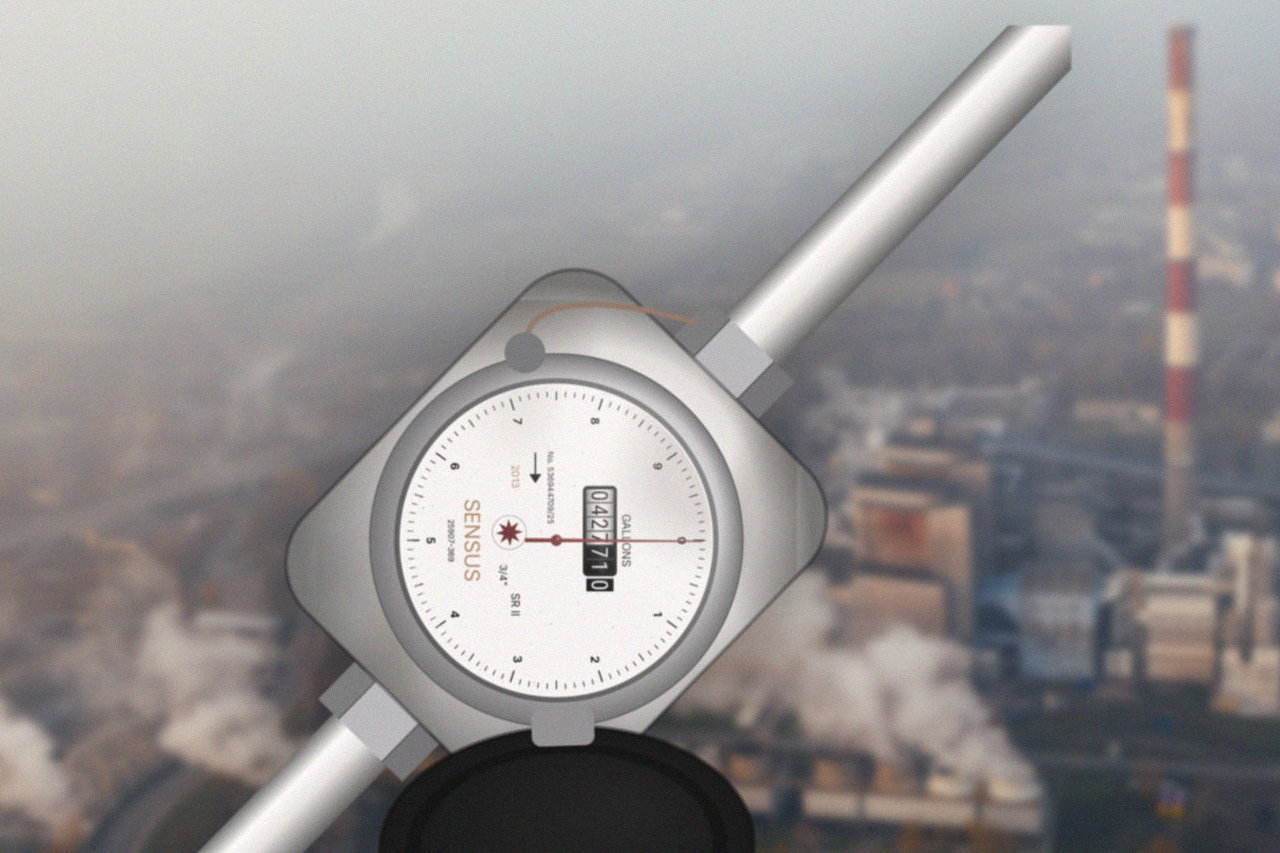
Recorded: 427710.0
